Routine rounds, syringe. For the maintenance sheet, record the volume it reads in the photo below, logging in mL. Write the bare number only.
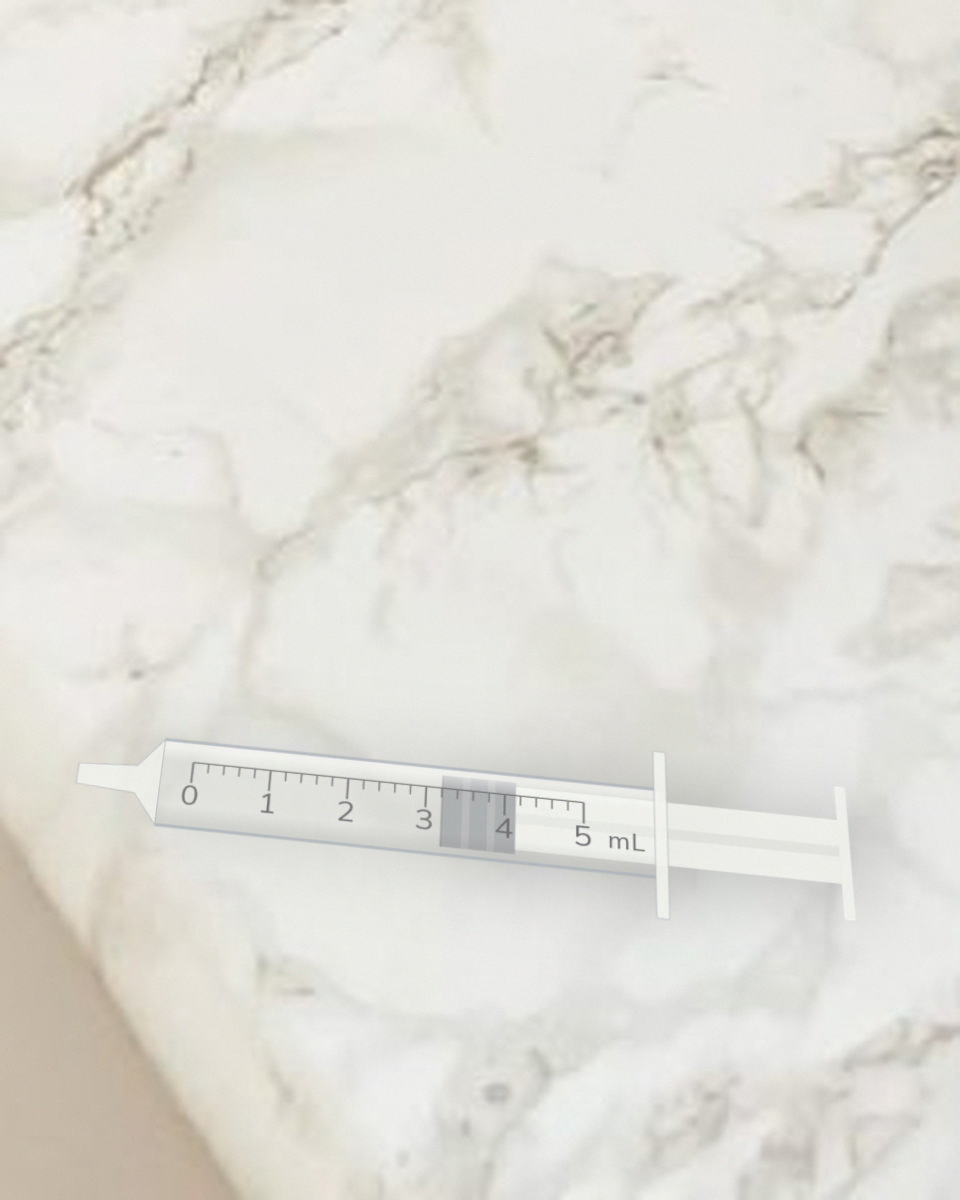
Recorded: 3.2
